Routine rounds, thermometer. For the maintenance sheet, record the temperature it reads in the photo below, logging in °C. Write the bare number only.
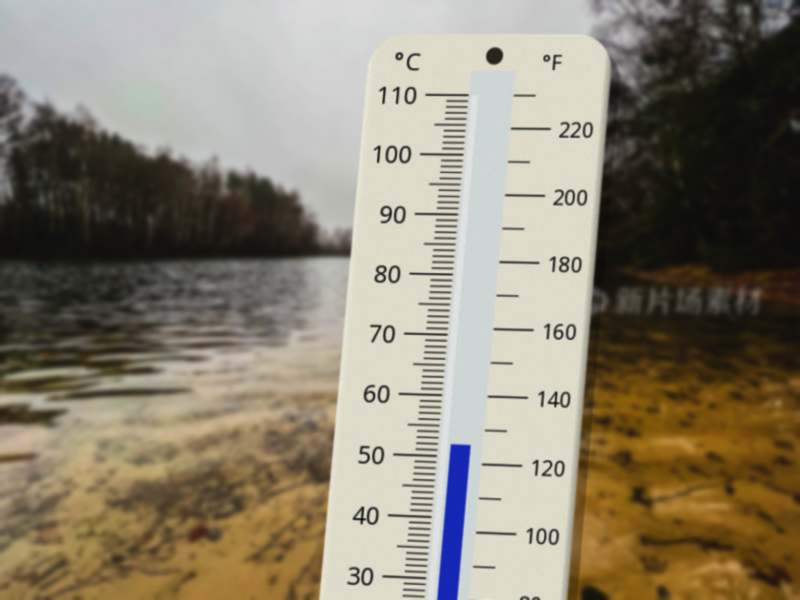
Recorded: 52
